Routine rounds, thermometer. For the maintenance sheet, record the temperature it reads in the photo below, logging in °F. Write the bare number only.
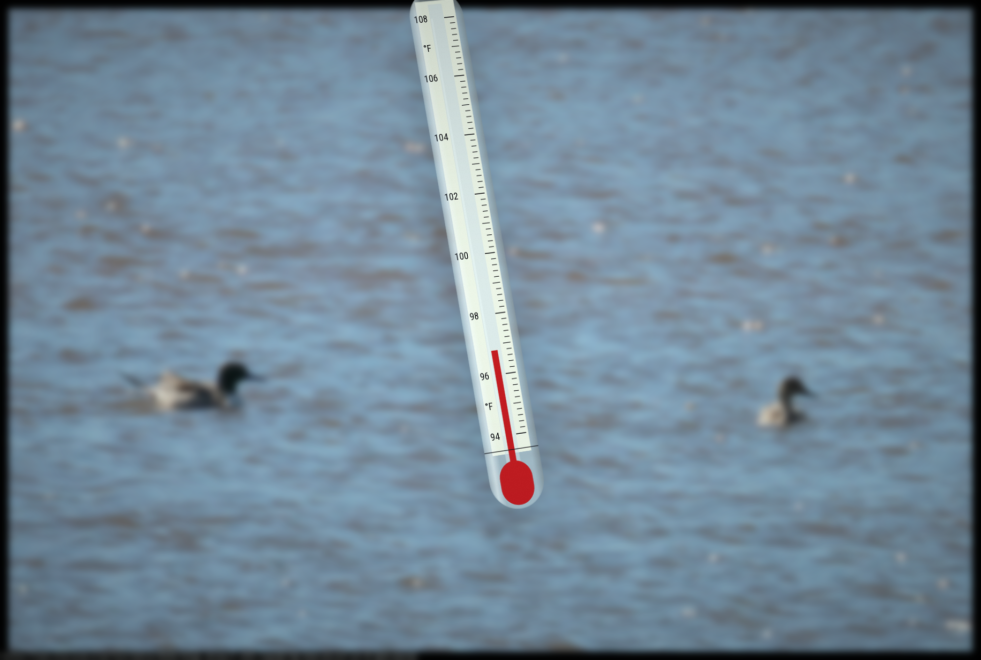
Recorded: 96.8
